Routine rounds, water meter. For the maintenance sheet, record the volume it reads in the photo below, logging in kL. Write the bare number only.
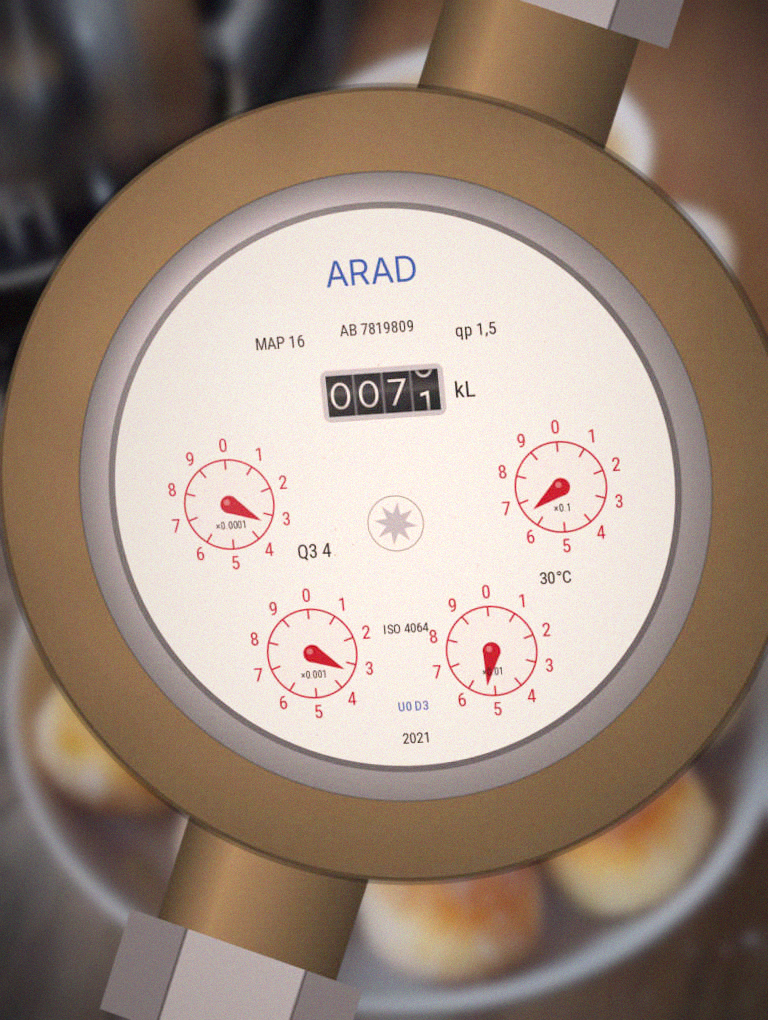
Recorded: 70.6533
